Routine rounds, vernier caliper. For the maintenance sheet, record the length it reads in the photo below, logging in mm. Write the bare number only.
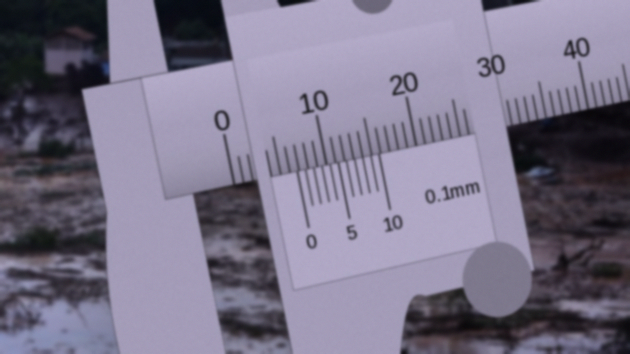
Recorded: 6.8
